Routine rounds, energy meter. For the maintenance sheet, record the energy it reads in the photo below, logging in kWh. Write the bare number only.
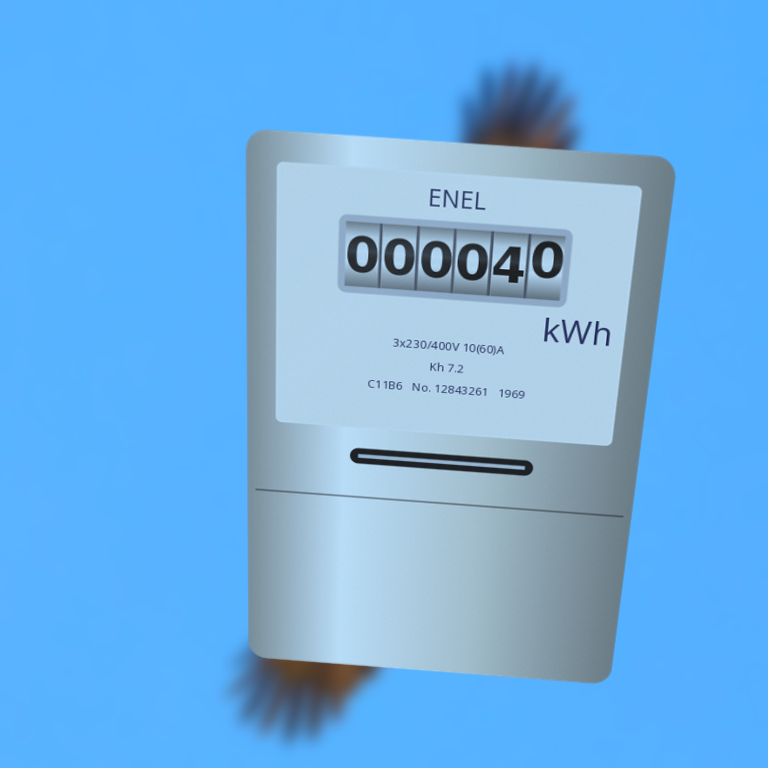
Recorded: 40
